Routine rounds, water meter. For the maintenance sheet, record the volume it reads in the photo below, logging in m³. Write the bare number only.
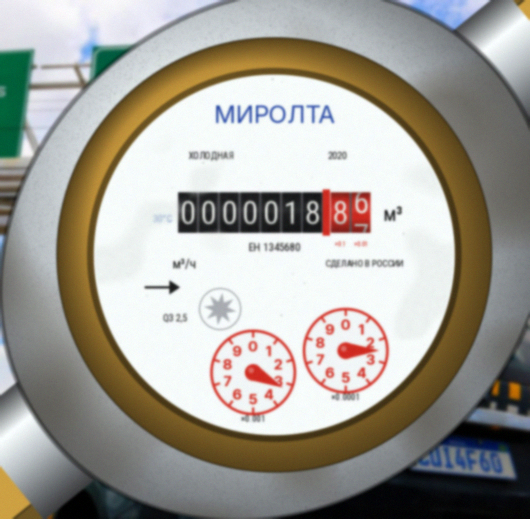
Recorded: 18.8632
